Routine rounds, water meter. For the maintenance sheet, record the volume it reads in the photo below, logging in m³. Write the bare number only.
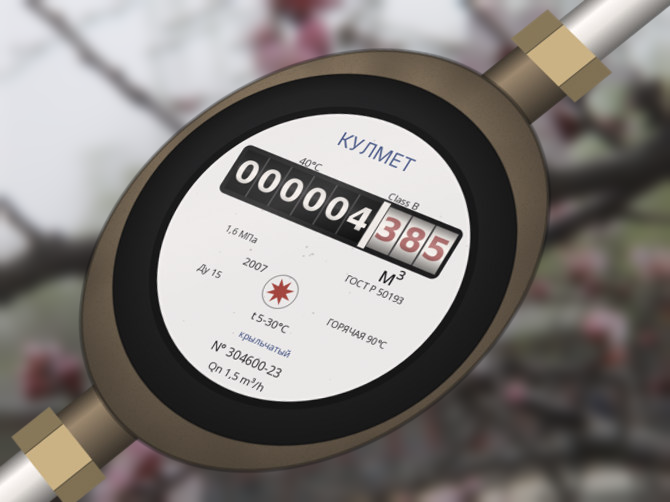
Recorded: 4.385
